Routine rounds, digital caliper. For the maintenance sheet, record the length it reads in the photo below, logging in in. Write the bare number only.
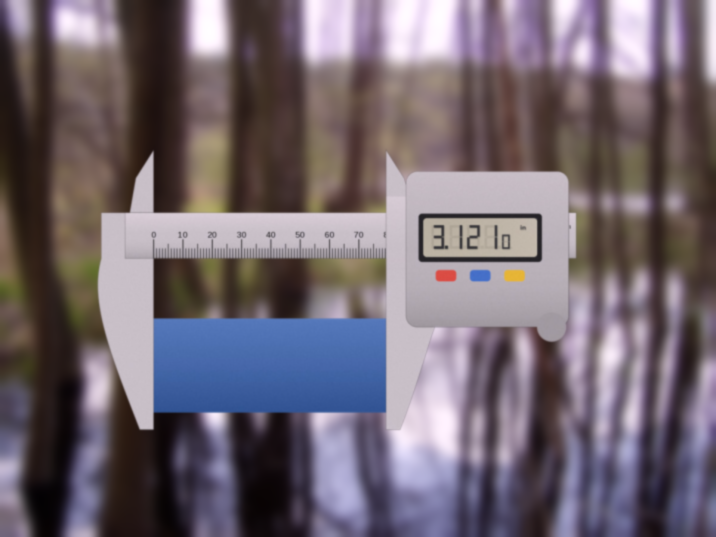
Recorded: 3.1210
